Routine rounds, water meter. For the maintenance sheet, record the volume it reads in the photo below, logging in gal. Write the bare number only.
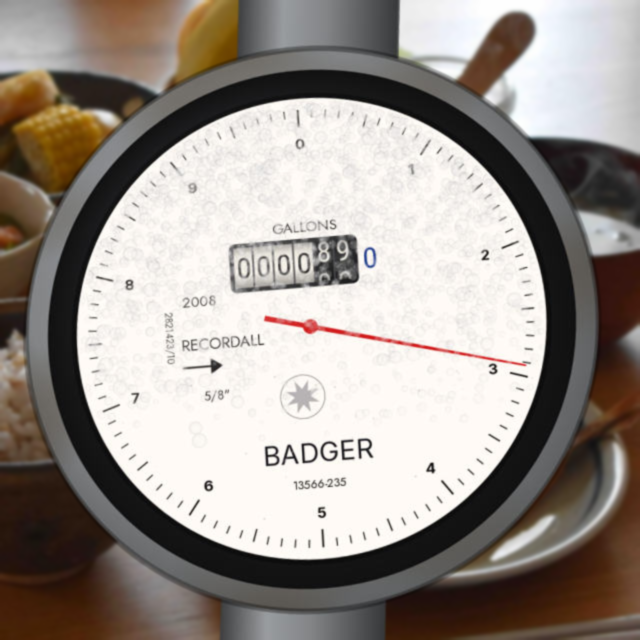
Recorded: 892.9
